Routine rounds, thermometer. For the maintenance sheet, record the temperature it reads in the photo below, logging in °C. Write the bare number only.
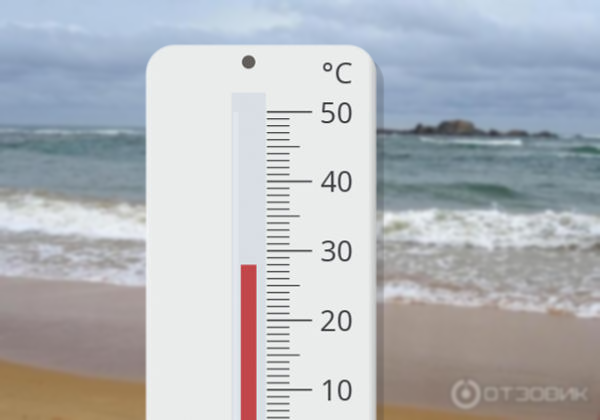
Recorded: 28
